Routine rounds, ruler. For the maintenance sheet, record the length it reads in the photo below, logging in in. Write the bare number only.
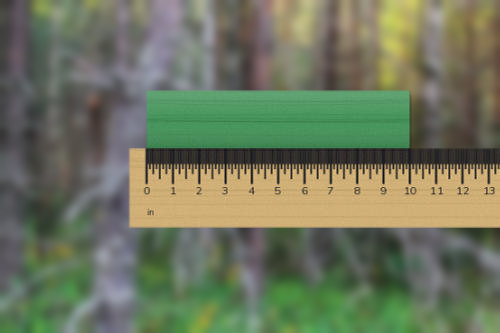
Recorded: 10
